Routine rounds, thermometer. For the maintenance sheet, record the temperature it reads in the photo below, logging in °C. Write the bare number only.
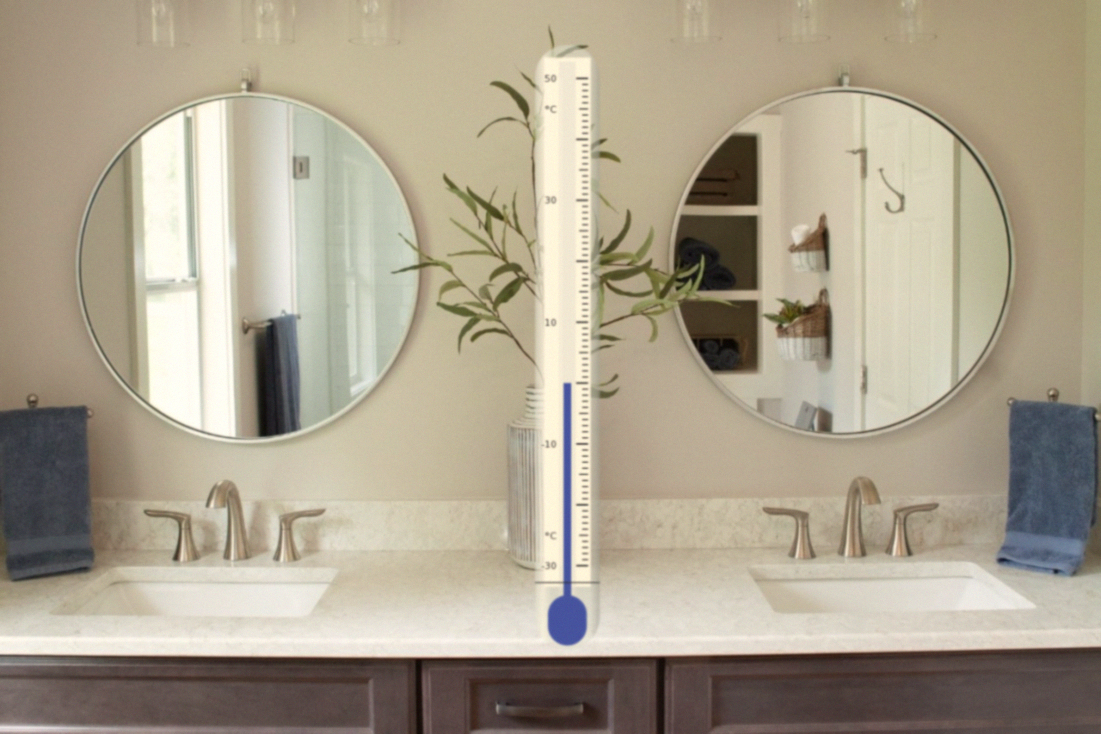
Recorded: 0
